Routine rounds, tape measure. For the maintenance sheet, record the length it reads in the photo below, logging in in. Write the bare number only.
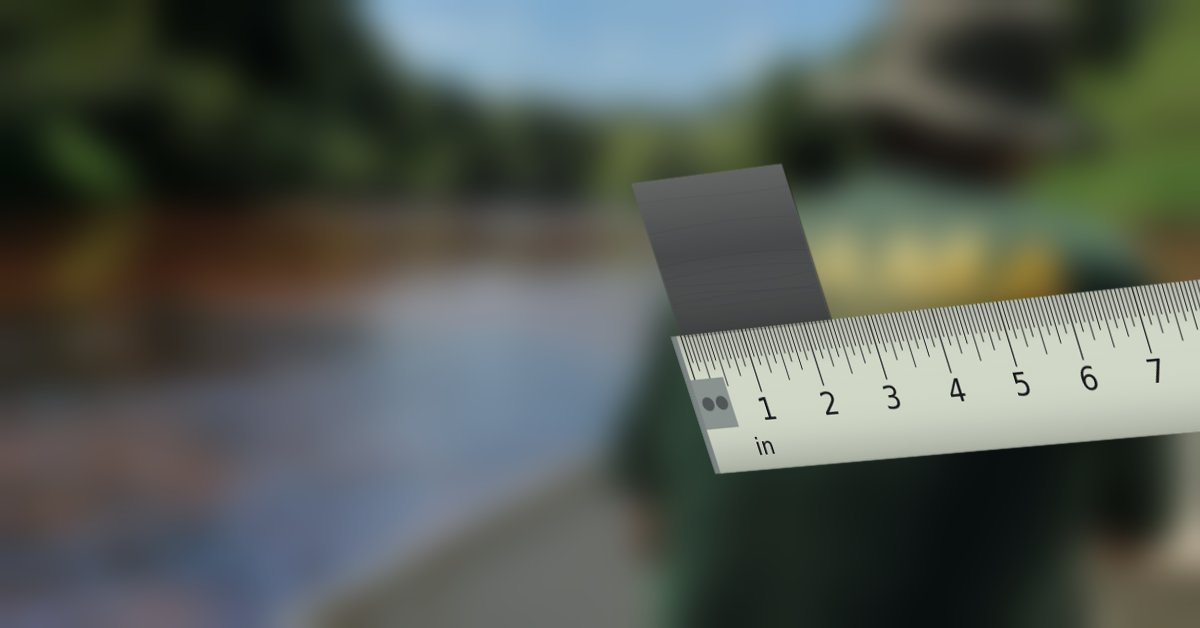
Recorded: 2.4375
